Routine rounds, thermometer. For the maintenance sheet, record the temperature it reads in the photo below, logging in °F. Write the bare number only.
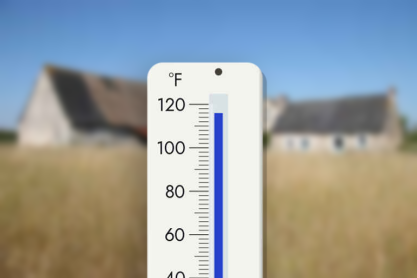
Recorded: 116
